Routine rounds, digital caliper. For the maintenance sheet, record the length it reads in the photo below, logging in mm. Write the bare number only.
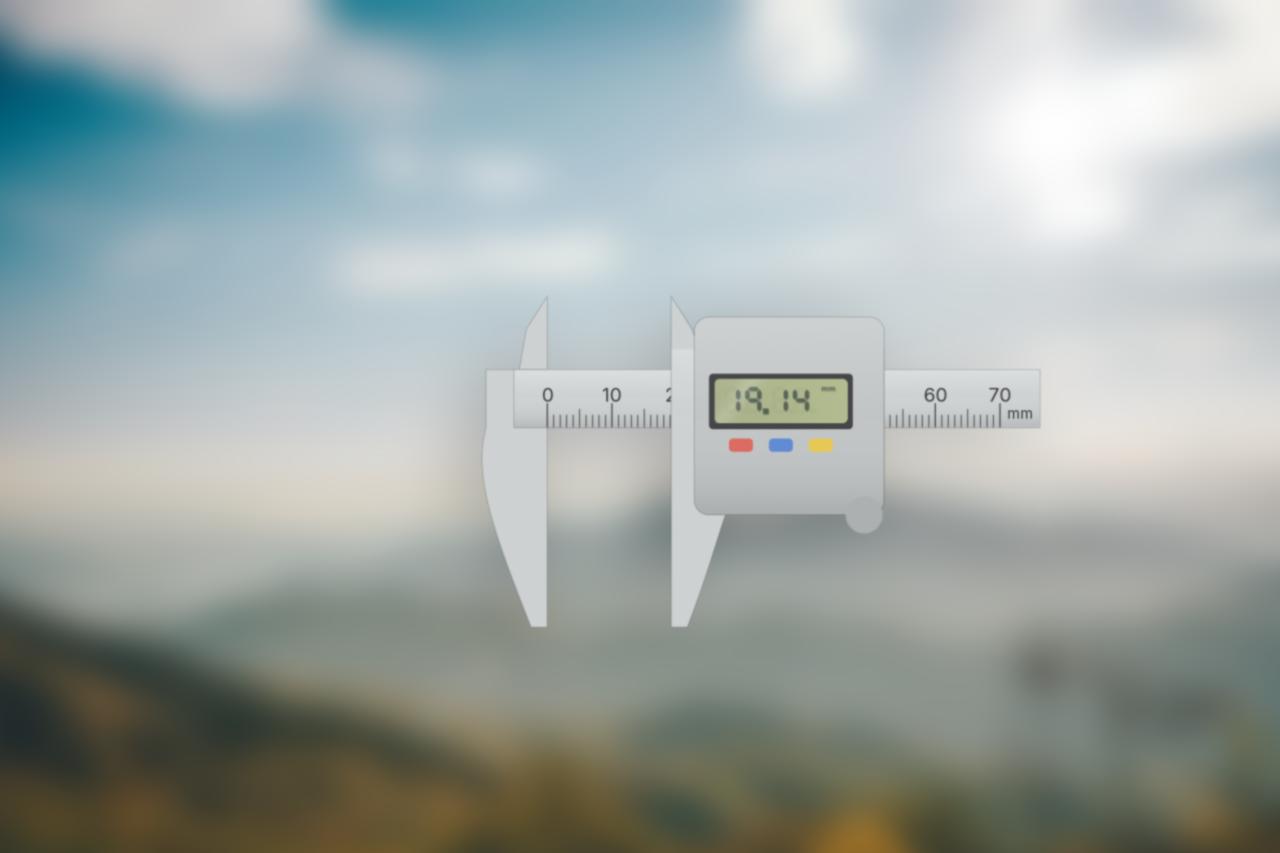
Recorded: 19.14
